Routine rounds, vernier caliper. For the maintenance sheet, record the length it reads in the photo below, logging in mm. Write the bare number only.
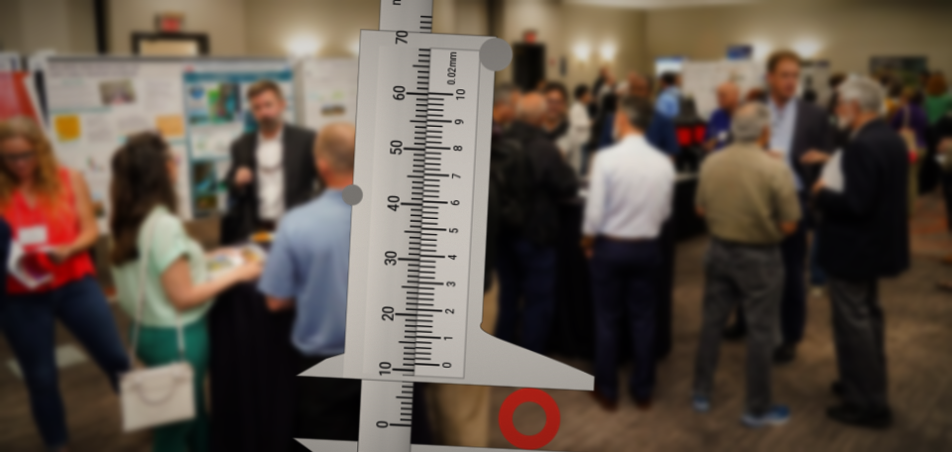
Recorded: 11.2
